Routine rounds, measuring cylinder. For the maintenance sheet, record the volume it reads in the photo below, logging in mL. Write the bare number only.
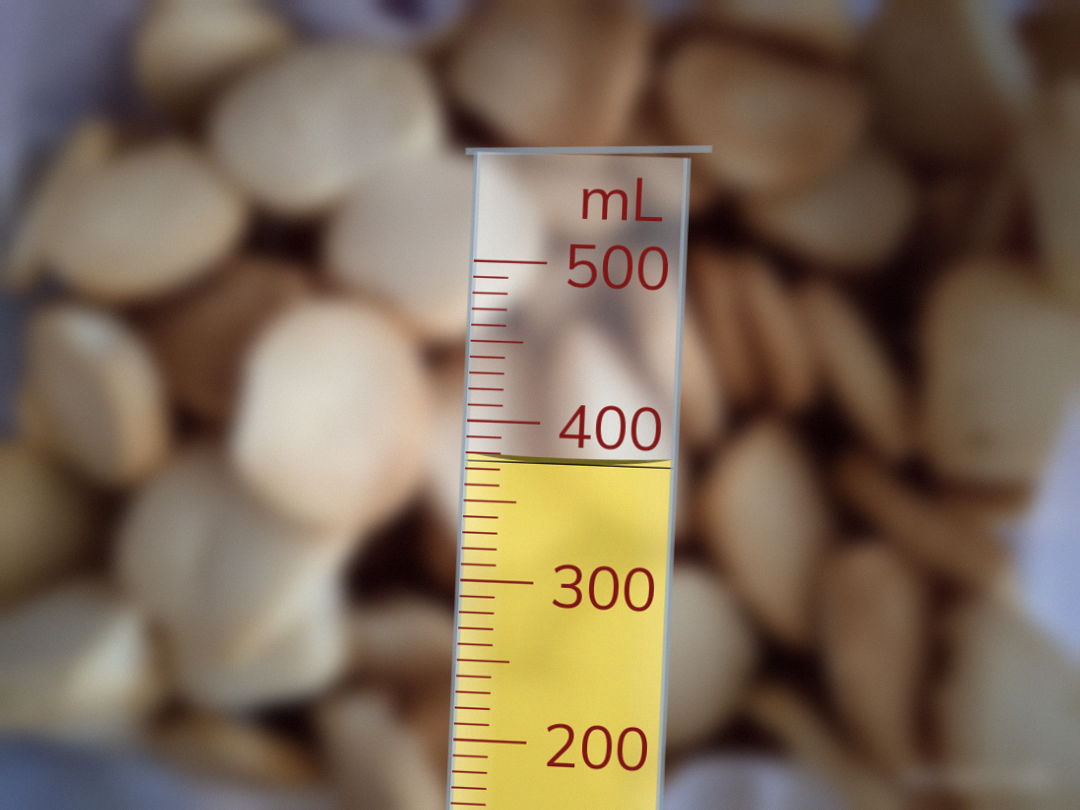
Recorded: 375
